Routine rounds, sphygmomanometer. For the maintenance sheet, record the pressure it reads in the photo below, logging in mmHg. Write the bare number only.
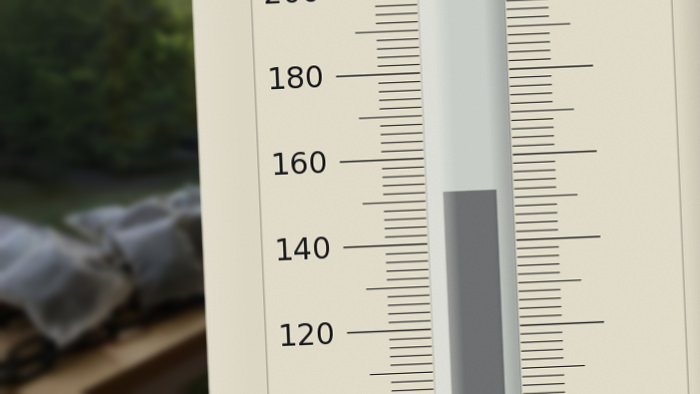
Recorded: 152
